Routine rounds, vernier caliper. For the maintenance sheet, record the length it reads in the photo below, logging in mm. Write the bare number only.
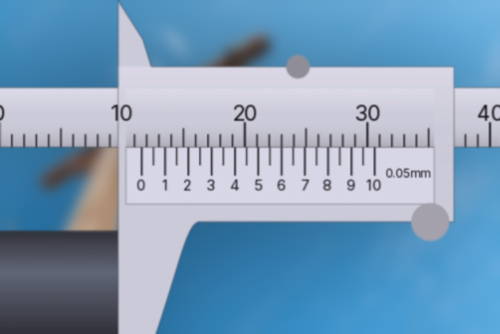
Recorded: 11.6
